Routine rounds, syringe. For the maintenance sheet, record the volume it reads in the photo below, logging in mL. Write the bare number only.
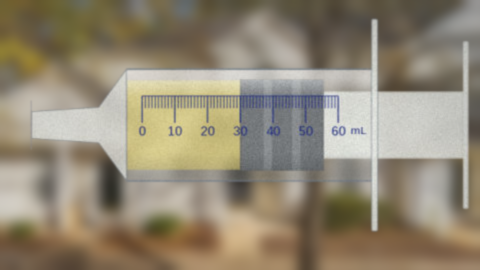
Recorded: 30
